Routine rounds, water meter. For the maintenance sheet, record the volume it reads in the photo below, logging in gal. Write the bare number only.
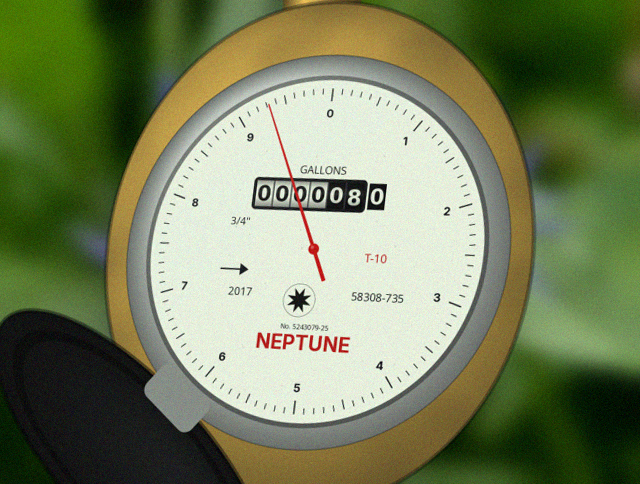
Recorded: 79.3
